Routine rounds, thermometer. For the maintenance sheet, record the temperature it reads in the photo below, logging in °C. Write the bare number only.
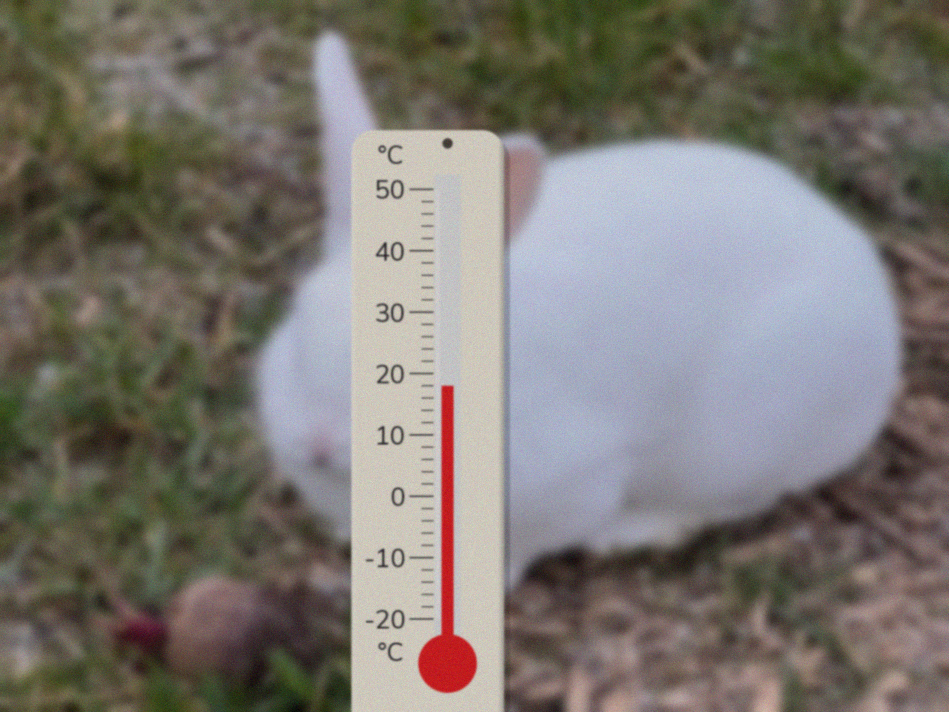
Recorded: 18
